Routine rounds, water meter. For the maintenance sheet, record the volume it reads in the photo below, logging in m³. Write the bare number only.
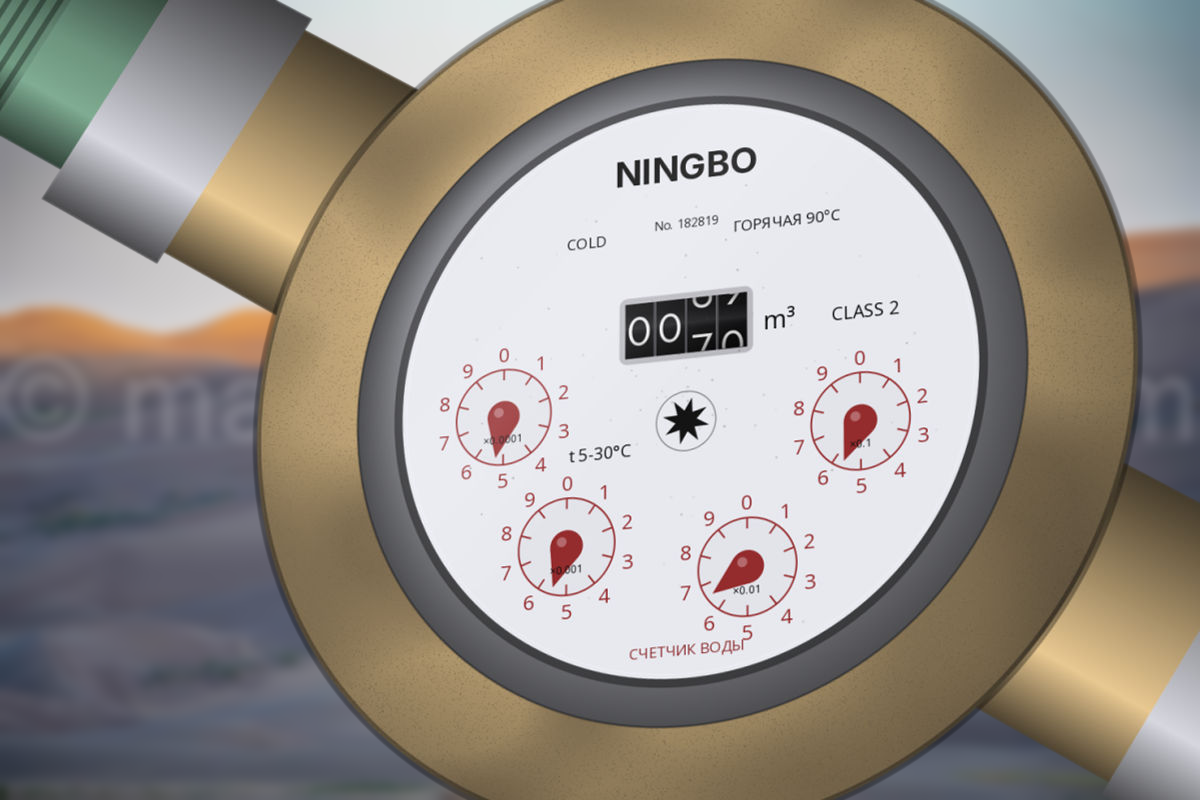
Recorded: 69.5655
